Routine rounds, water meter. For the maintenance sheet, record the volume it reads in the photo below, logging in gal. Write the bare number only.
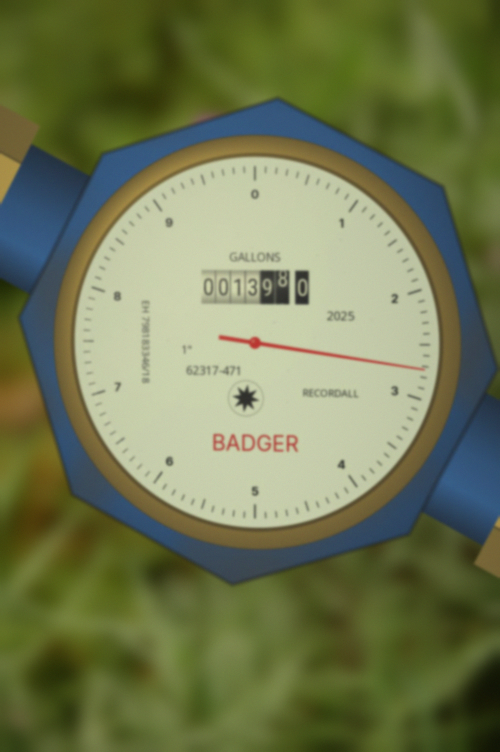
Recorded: 13982.7
